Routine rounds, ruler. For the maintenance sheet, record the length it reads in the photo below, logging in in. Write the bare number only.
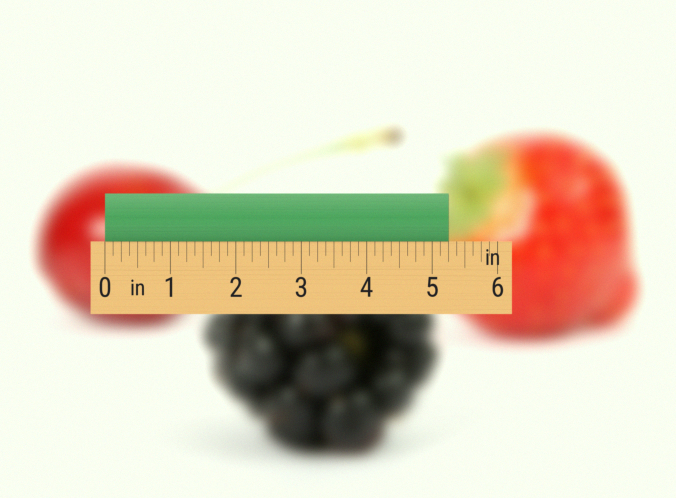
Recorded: 5.25
